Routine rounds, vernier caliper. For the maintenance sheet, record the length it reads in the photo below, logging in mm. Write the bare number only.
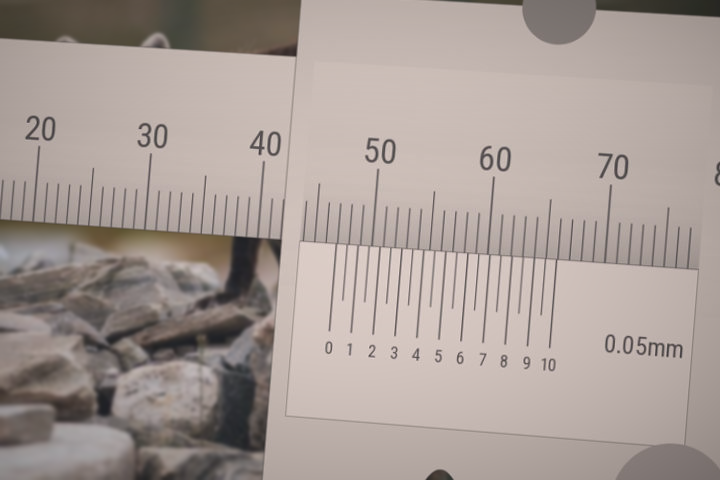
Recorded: 46.9
